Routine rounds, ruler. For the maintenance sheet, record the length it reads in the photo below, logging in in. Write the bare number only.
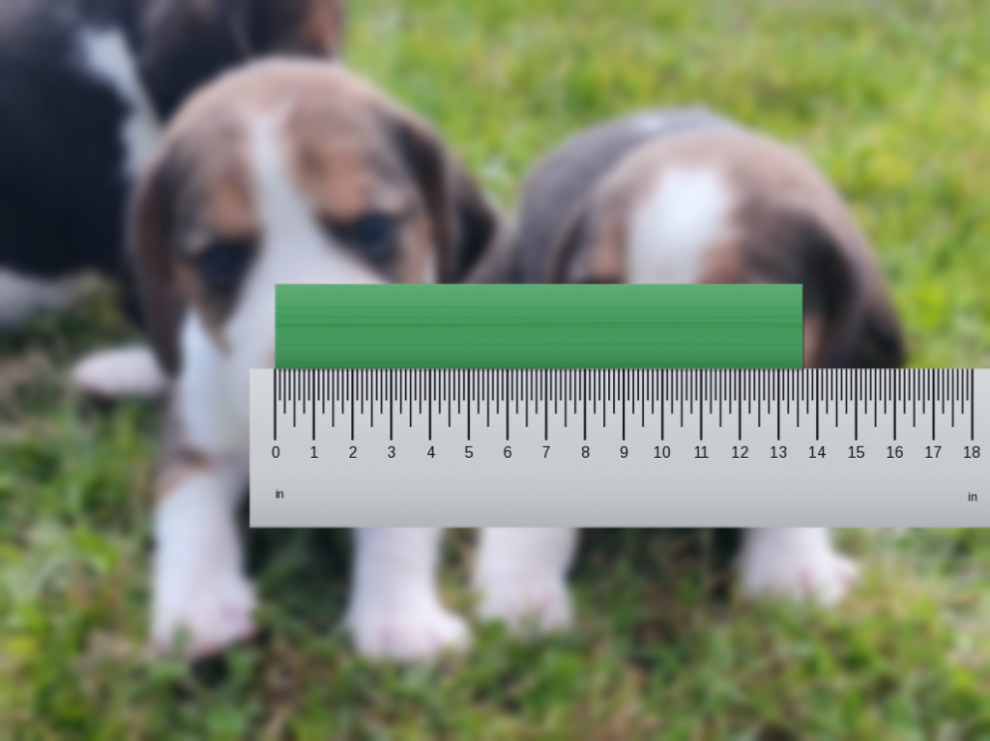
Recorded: 13.625
